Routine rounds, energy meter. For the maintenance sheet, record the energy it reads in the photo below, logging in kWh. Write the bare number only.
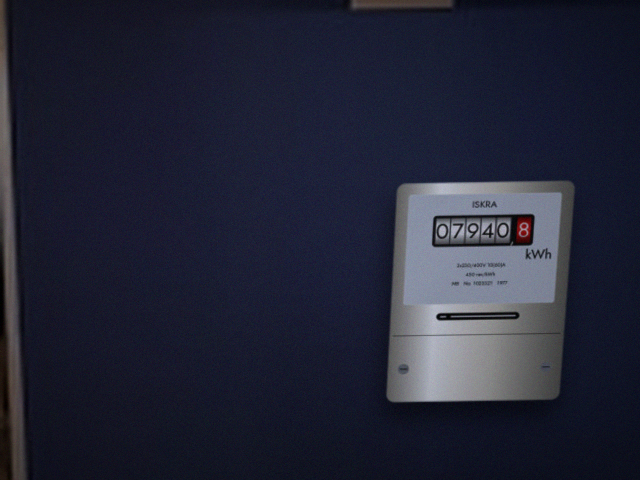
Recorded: 7940.8
